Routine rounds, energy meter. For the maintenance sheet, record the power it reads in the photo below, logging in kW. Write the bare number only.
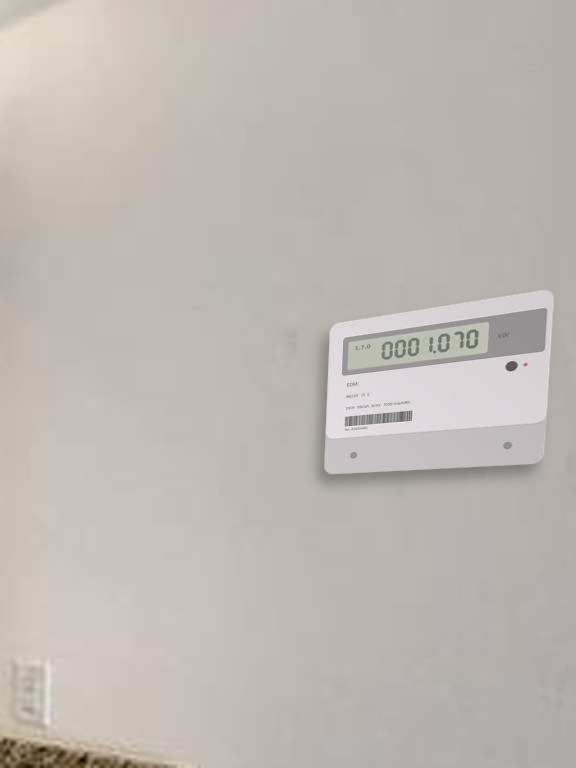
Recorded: 1.070
